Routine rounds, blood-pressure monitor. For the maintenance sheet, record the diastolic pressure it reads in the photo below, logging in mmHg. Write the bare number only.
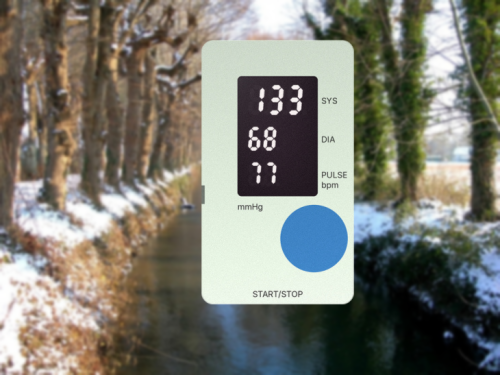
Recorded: 68
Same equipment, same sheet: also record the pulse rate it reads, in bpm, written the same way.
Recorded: 77
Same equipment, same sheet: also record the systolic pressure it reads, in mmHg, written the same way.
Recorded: 133
